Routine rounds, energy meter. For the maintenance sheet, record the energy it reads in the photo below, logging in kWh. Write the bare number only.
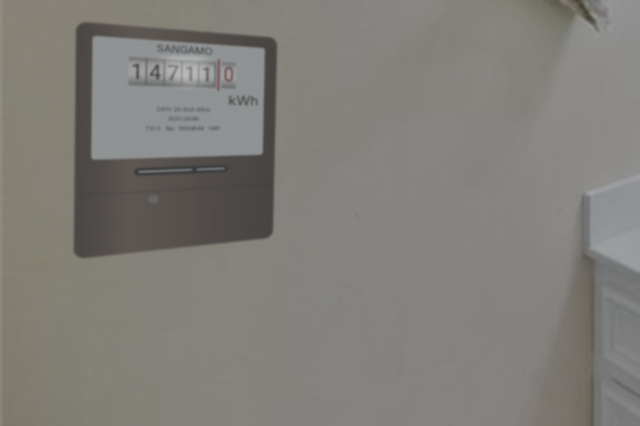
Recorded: 14711.0
